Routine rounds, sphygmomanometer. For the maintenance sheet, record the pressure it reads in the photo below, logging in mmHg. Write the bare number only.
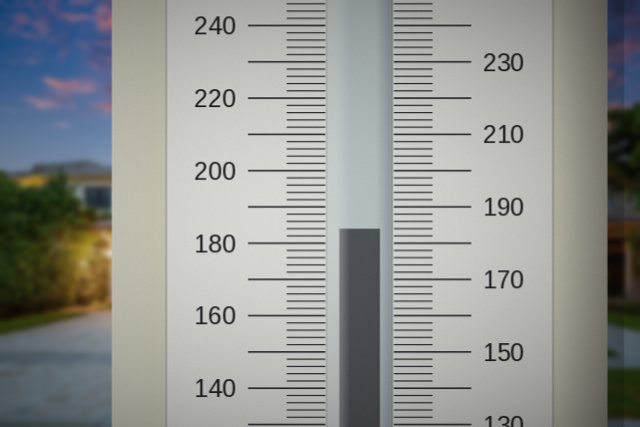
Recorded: 184
